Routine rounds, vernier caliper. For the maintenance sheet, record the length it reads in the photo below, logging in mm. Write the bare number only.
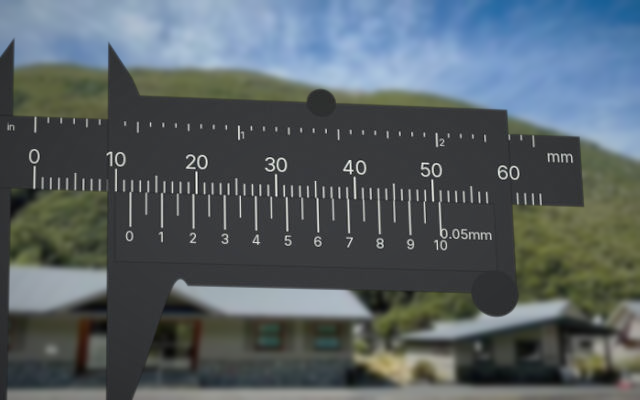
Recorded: 11.8
